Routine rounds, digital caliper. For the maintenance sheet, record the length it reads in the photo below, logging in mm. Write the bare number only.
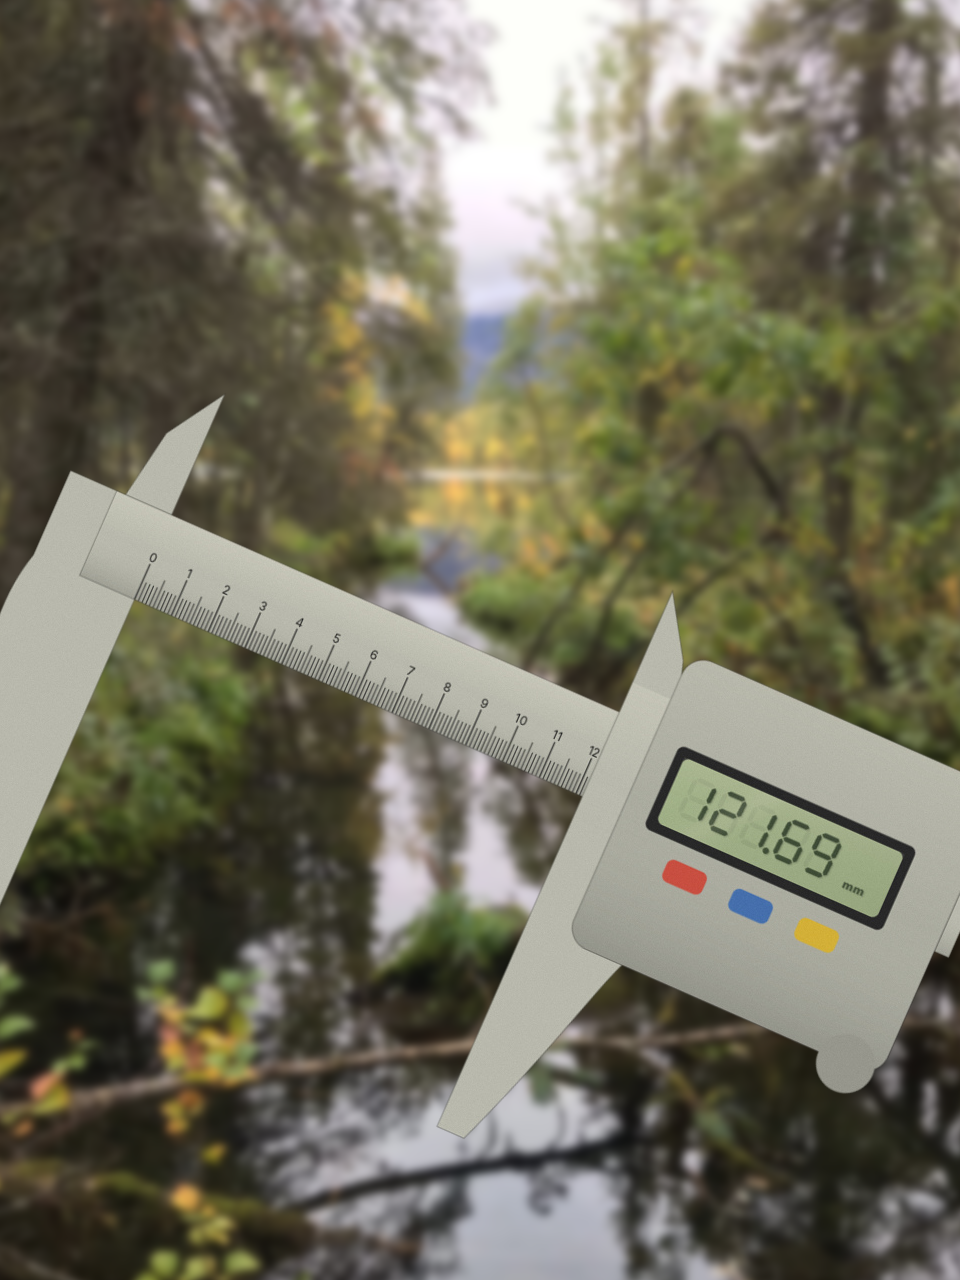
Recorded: 121.69
